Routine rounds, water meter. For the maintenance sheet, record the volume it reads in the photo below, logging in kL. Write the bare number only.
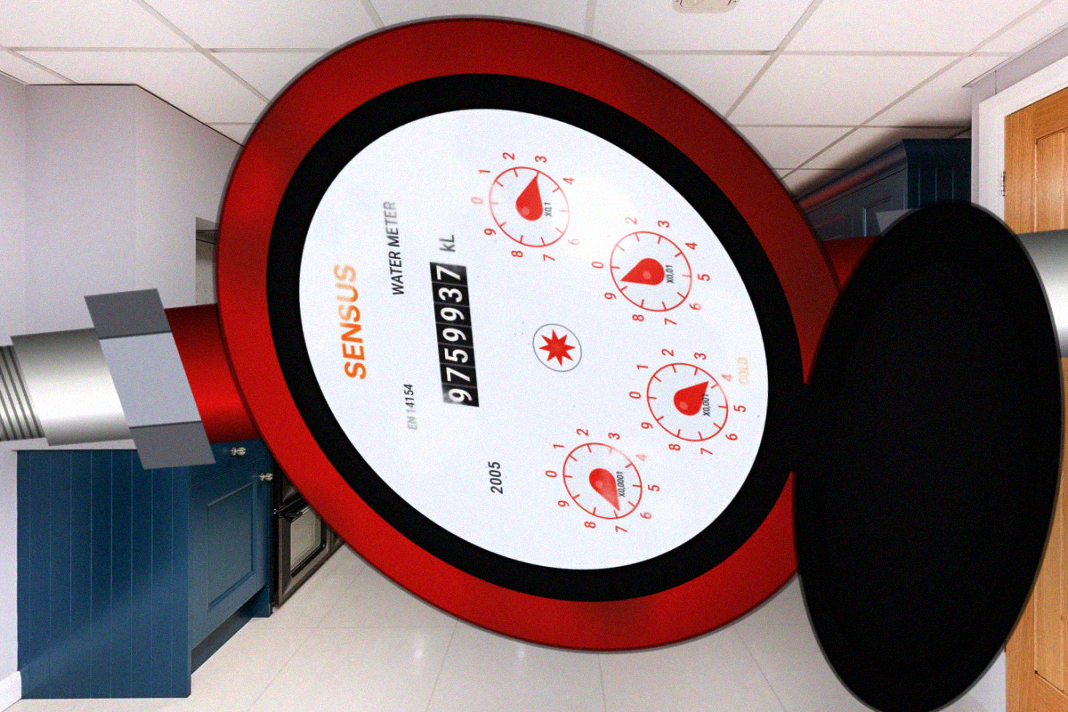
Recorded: 9759937.2936
